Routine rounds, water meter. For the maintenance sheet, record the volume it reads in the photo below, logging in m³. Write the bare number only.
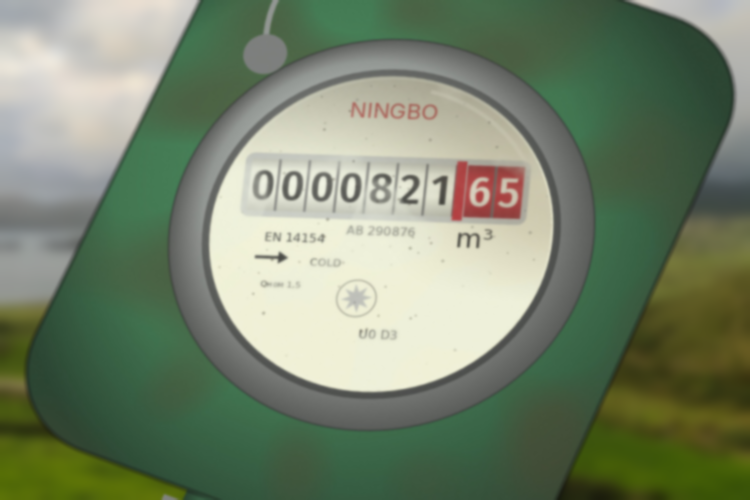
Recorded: 821.65
